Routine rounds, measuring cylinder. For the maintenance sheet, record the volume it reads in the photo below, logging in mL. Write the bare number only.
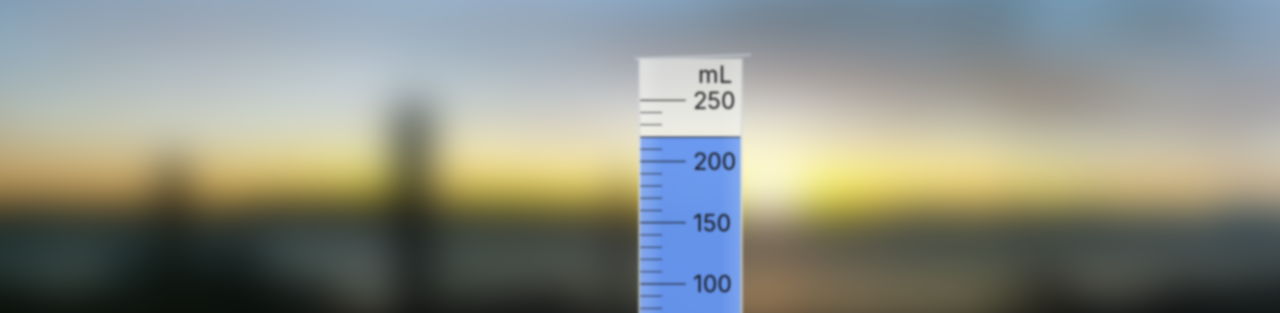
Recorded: 220
